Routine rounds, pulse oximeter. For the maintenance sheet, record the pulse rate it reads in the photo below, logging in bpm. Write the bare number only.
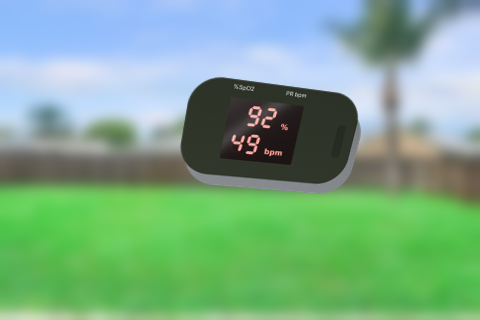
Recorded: 49
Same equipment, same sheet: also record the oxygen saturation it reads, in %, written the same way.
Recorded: 92
